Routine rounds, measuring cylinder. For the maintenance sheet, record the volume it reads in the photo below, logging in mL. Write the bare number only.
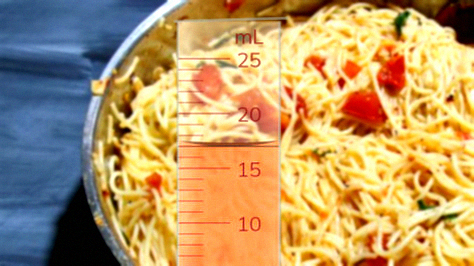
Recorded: 17
